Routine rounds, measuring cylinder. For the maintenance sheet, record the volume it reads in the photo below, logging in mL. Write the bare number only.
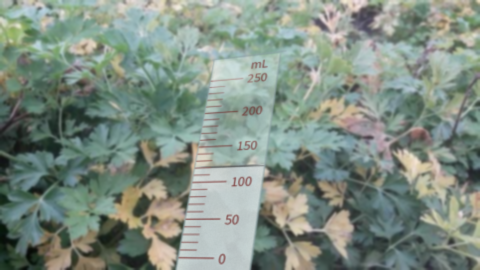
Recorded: 120
